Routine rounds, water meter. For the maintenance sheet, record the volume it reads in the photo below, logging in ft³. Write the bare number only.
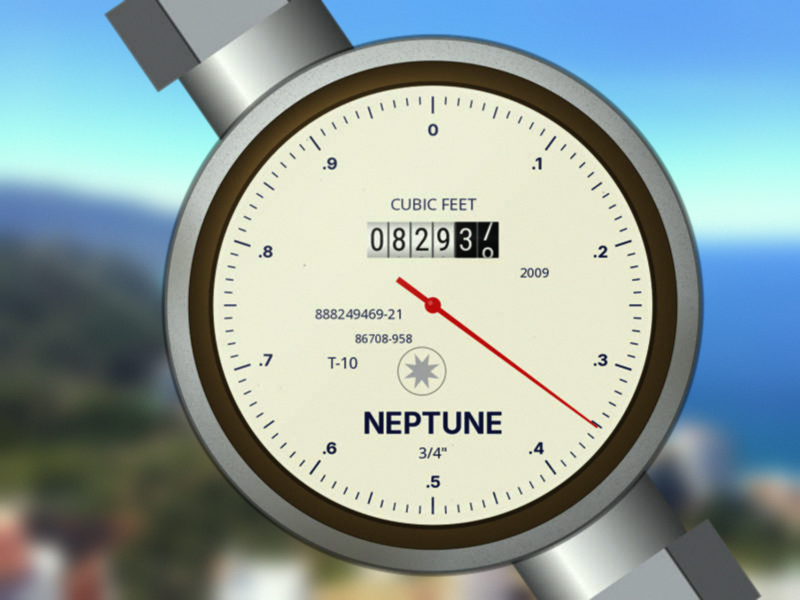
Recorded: 82937.35
